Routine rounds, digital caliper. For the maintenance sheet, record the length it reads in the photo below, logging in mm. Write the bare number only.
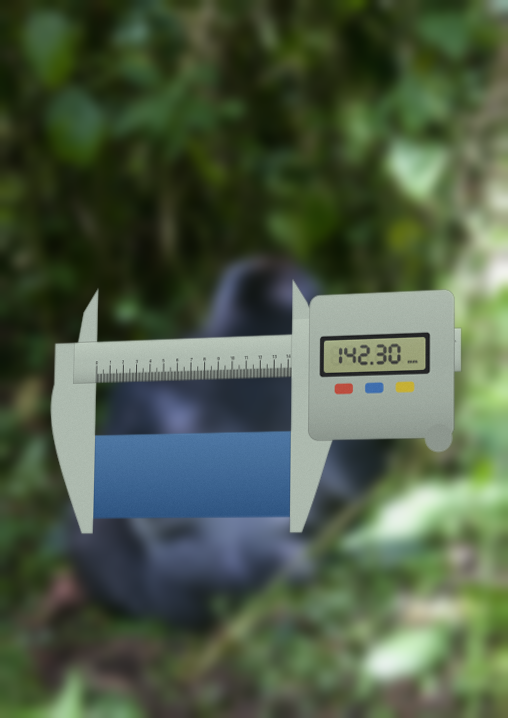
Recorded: 142.30
